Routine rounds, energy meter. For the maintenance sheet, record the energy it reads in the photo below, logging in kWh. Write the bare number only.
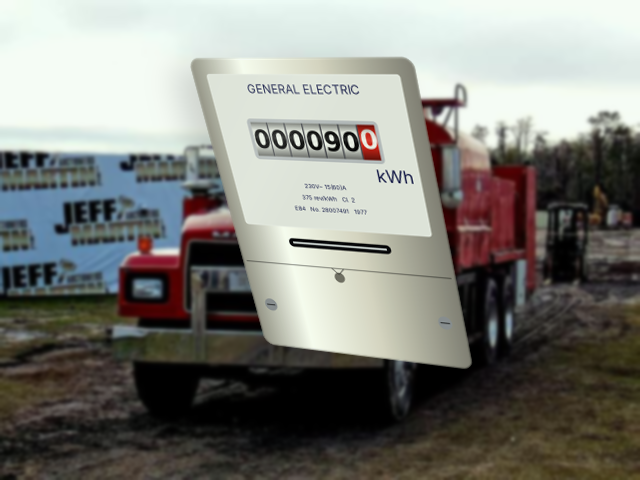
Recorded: 90.0
